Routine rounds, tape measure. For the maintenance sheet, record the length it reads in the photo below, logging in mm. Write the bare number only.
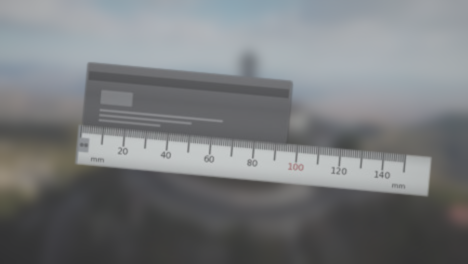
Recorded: 95
